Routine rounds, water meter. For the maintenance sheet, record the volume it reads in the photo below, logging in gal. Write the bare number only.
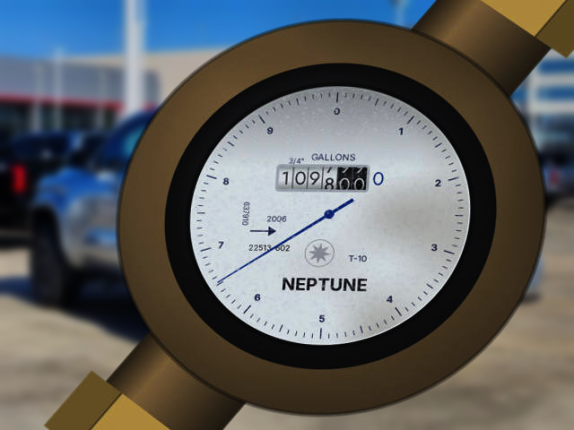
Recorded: 1097996.5
